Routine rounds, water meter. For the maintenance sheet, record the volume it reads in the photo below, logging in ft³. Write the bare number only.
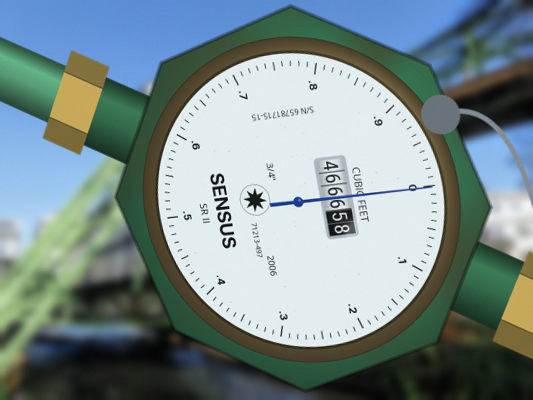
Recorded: 466658.00
